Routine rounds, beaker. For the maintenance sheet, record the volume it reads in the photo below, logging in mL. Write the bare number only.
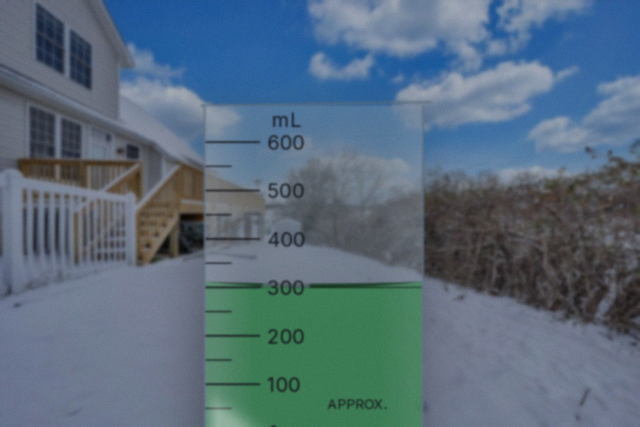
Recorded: 300
